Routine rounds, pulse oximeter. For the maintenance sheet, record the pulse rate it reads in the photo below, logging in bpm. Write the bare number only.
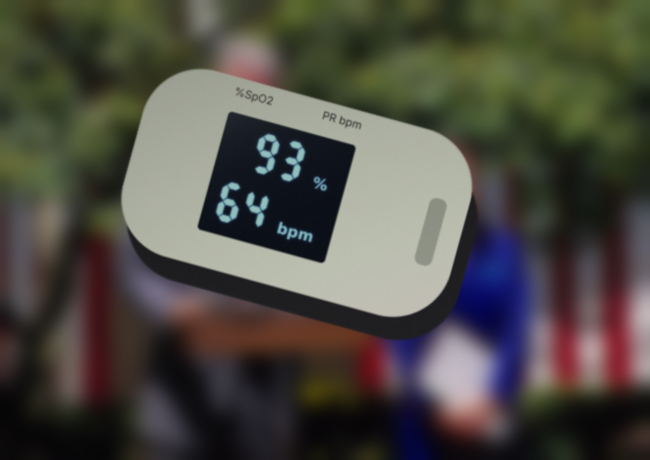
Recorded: 64
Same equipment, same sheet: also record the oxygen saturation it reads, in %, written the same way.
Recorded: 93
